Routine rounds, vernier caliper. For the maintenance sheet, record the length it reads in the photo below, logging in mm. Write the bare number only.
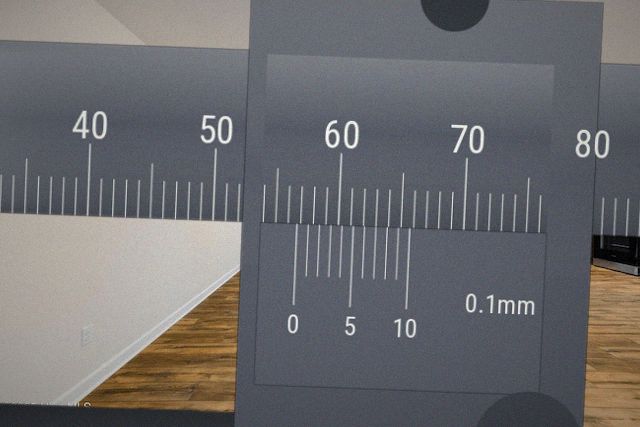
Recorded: 56.7
